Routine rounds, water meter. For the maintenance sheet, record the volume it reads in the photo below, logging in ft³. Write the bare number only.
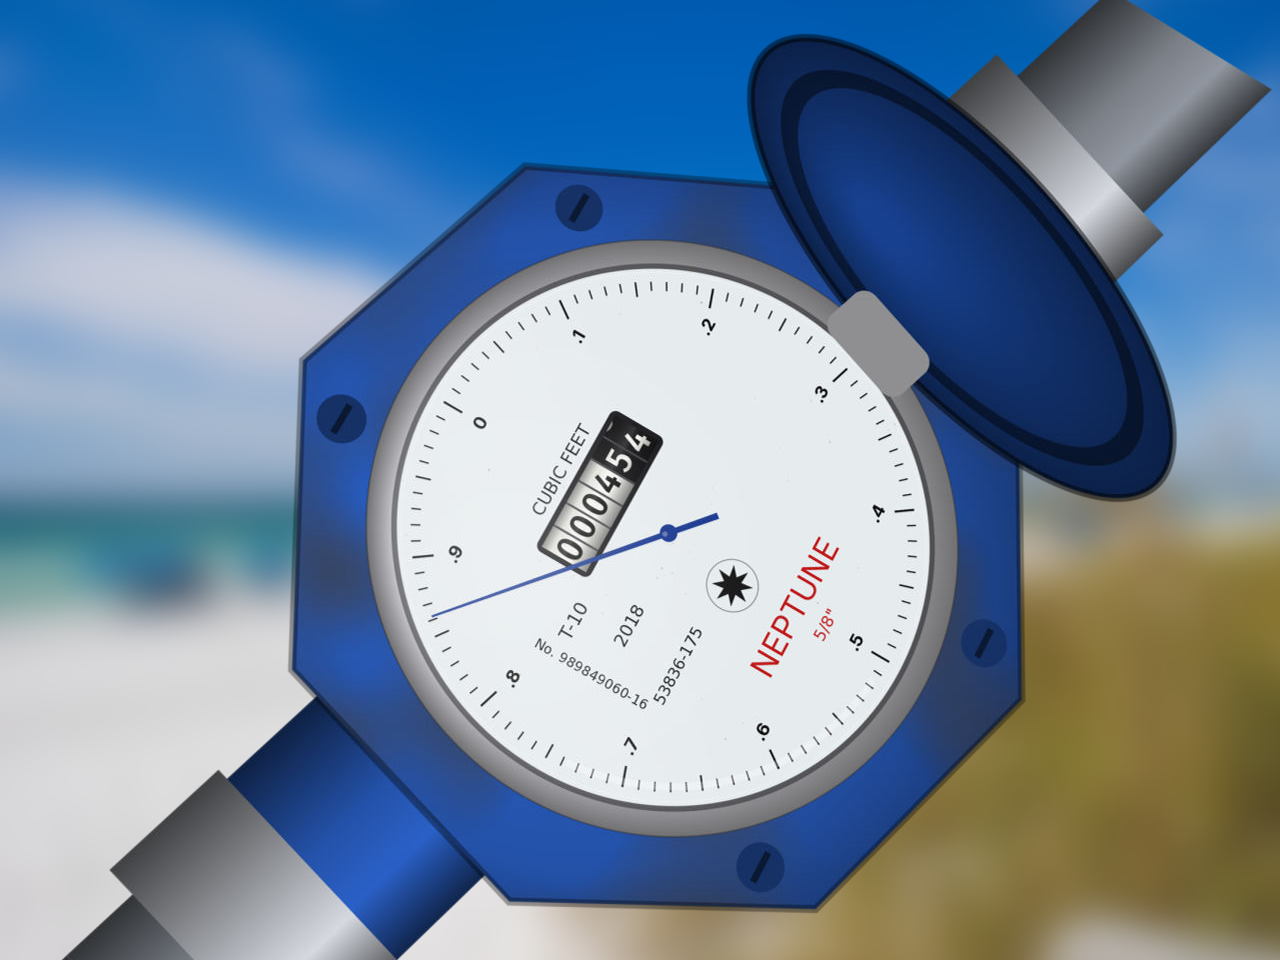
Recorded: 453.86
